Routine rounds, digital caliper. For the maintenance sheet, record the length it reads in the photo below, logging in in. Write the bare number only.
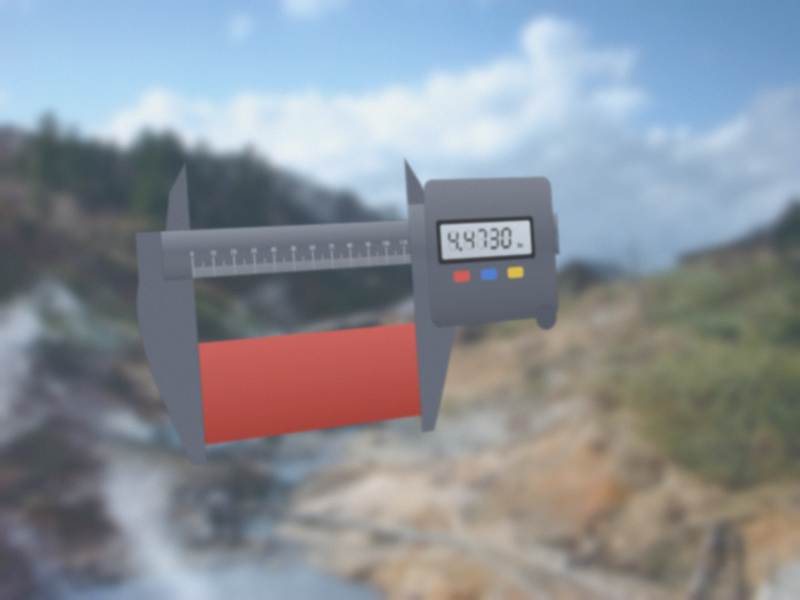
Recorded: 4.4730
